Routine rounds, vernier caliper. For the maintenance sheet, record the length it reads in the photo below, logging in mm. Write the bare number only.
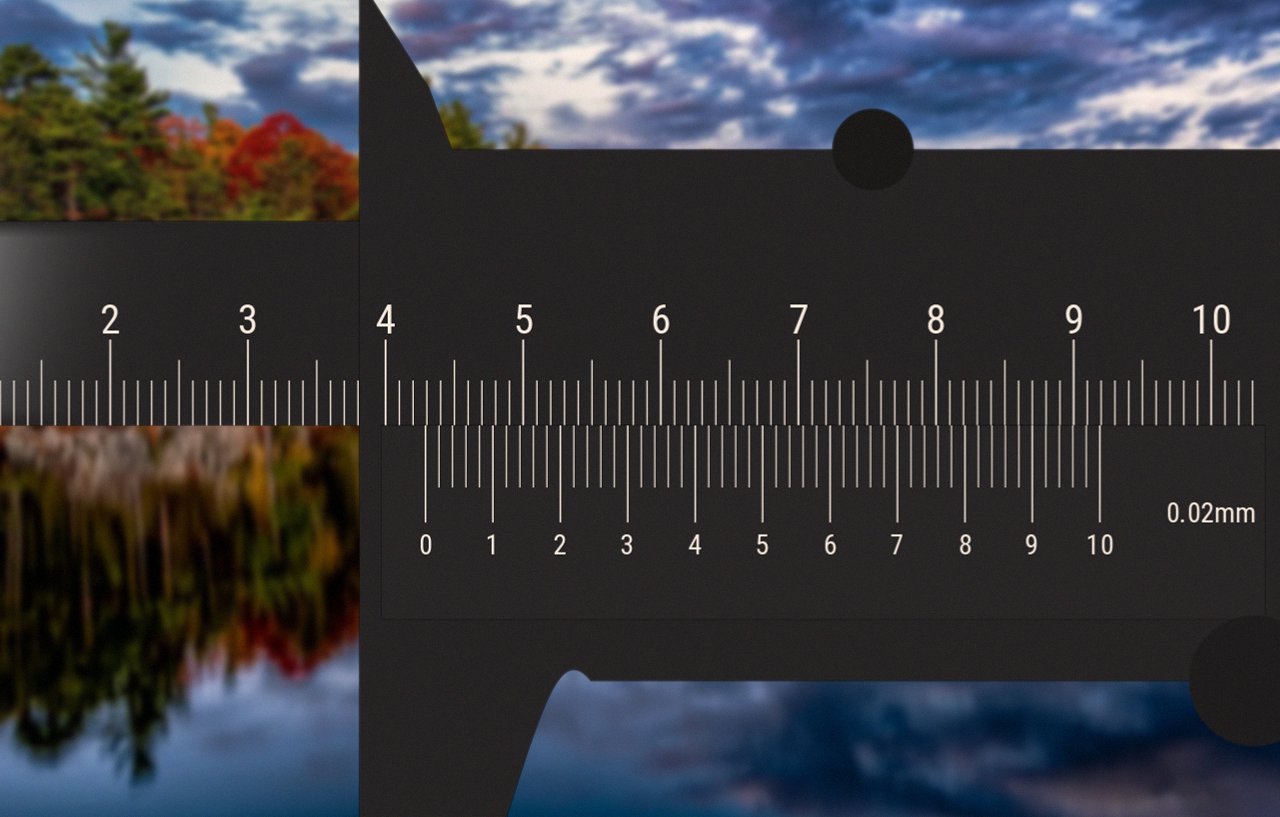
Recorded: 42.9
